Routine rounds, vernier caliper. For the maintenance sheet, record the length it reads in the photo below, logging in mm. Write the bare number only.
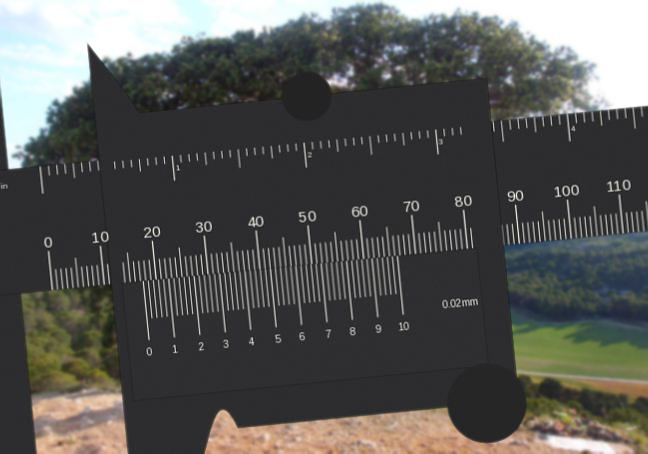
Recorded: 17.5
